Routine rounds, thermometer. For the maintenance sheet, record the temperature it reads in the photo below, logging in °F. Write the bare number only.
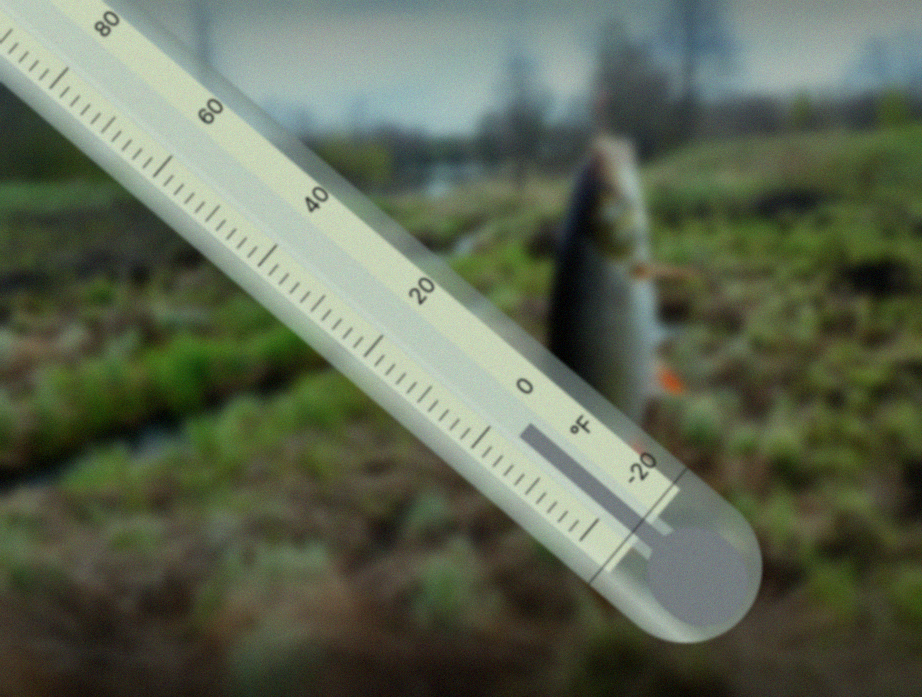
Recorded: -4
